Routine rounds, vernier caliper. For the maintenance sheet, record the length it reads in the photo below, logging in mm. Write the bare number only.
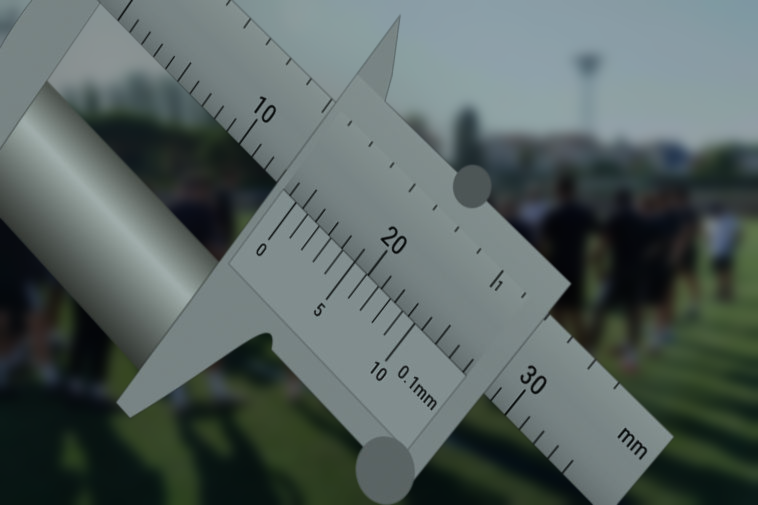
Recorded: 14.5
